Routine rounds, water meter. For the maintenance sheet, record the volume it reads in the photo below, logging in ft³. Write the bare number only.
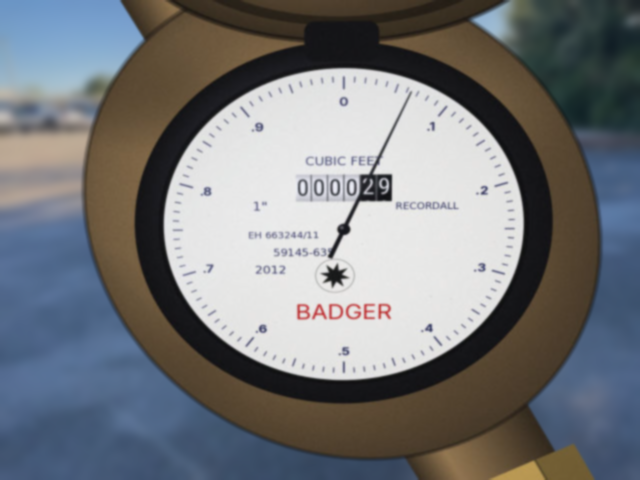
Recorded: 29.06
